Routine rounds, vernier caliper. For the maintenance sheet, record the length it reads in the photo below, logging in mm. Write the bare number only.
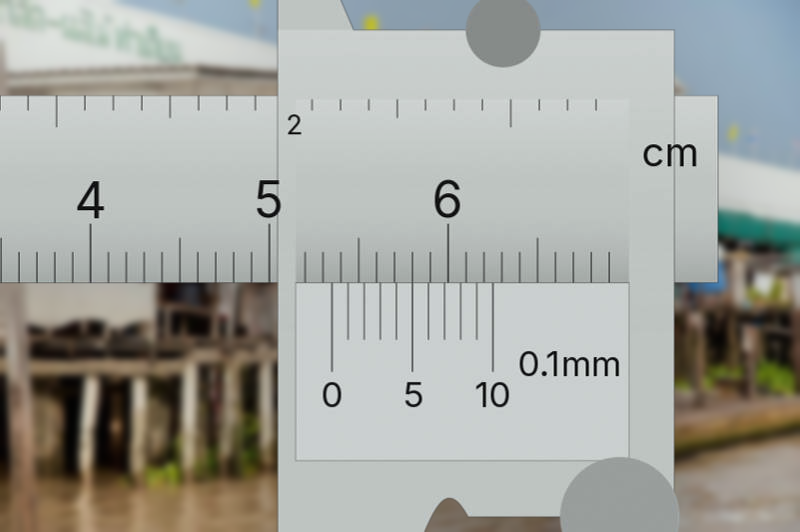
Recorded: 53.5
